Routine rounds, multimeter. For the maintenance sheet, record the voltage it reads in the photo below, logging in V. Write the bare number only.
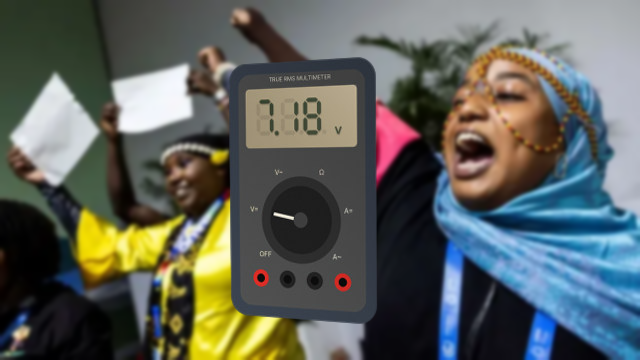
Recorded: 7.18
